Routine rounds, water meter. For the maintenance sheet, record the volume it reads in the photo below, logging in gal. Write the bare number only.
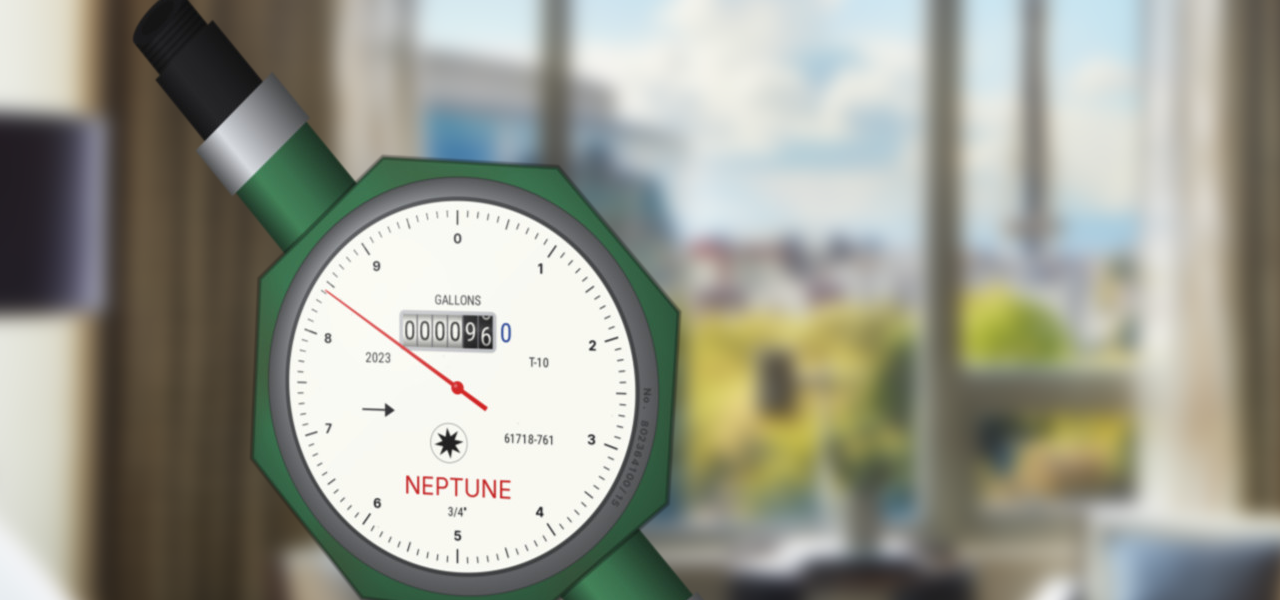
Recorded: 958.4
